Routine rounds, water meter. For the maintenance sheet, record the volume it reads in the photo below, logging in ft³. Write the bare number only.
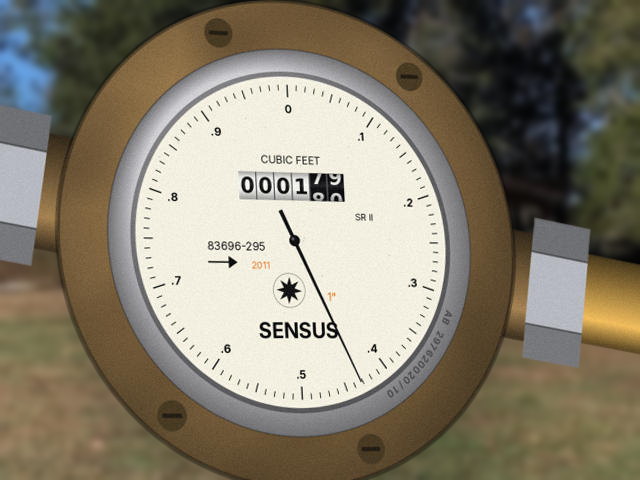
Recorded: 179.43
